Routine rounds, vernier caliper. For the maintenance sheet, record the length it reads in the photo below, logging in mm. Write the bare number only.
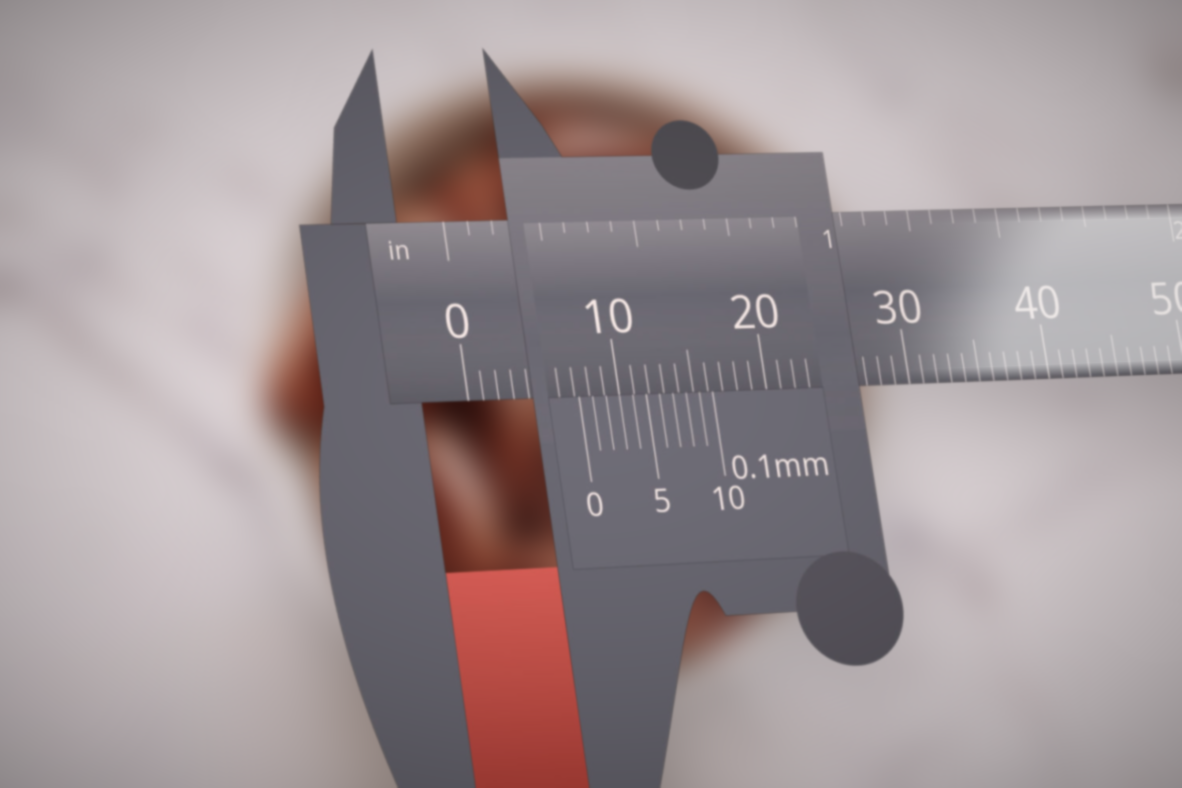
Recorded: 7.3
